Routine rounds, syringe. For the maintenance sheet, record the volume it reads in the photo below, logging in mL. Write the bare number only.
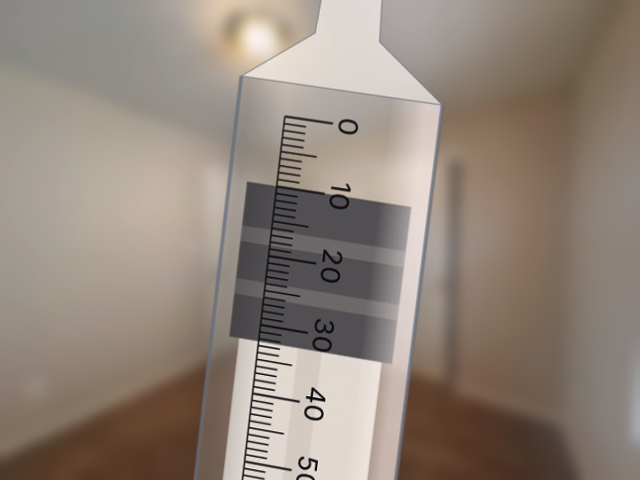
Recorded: 10
